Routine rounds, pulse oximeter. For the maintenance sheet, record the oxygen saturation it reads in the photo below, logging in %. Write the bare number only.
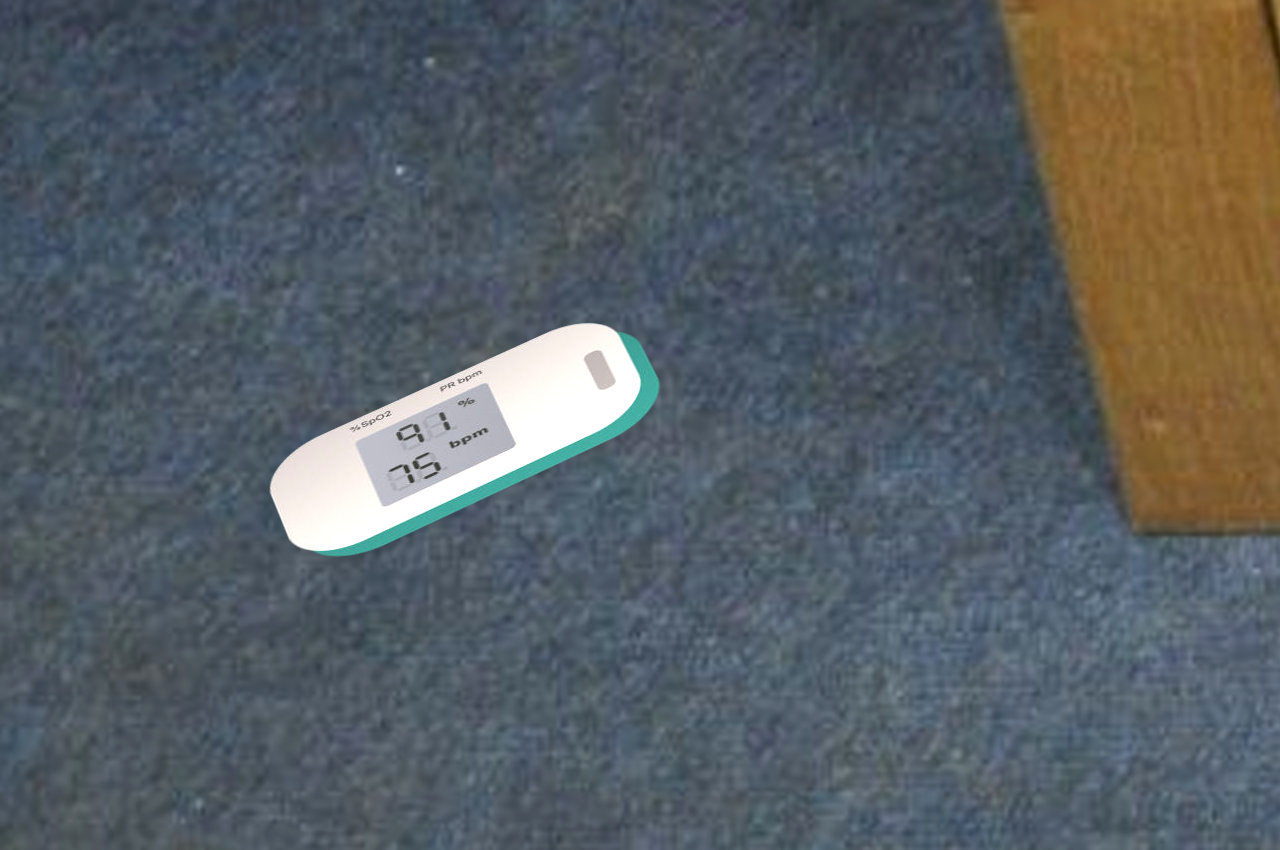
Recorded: 91
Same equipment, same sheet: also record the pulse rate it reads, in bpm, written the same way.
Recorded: 75
